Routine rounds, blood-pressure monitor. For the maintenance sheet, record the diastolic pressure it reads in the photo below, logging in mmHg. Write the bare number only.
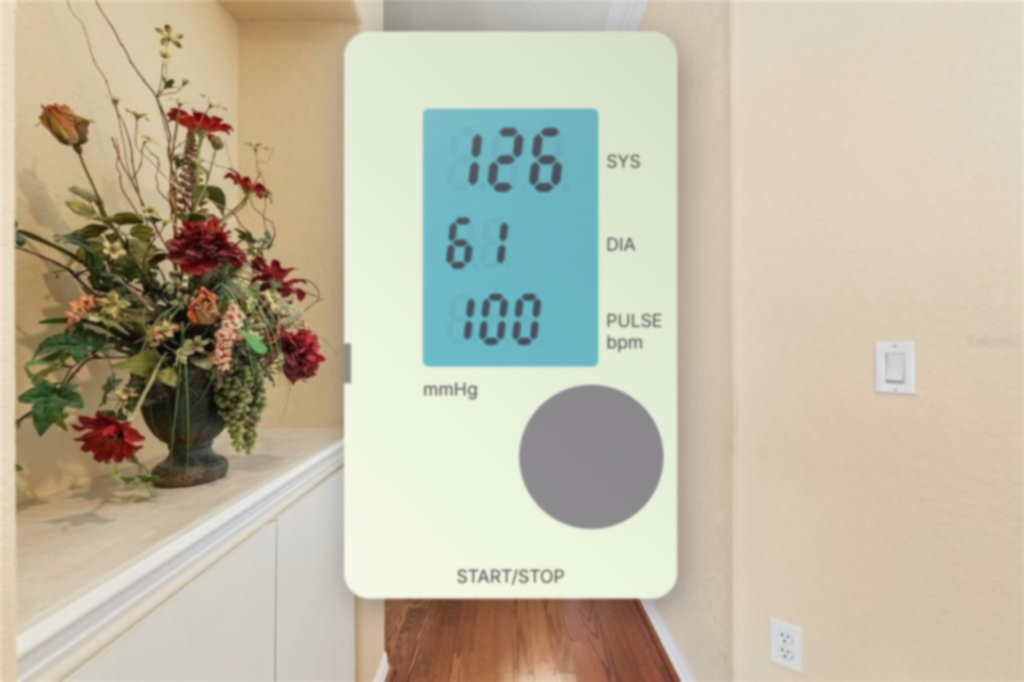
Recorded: 61
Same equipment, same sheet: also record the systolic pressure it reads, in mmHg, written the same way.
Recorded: 126
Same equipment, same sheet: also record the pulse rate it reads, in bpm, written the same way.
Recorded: 100
